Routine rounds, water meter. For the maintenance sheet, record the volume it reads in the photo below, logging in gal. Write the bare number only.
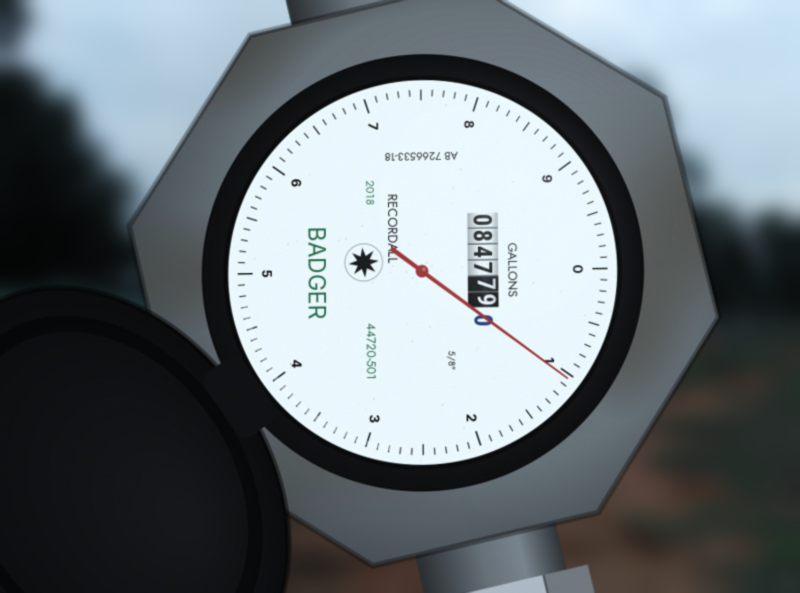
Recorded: 847791.0
